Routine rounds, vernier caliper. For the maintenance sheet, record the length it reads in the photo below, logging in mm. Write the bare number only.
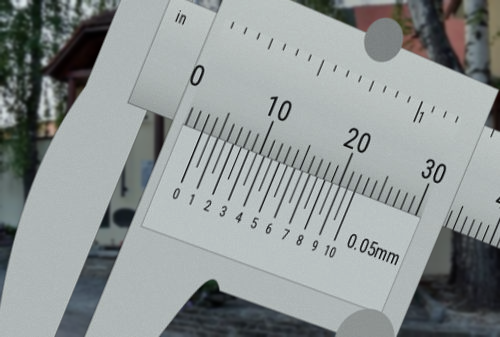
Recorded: 3.0
